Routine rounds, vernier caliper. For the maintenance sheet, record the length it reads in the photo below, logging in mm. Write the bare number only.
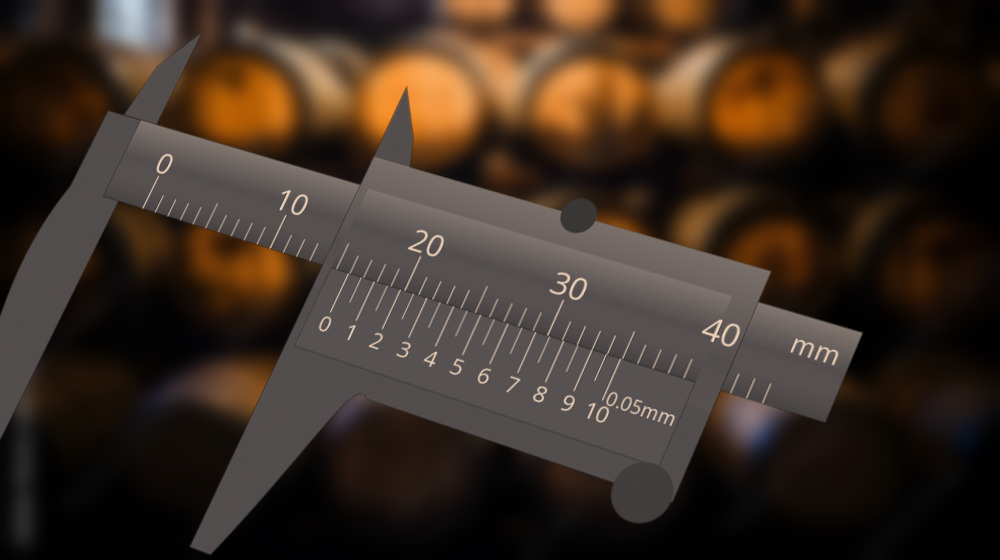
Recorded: 15.9
